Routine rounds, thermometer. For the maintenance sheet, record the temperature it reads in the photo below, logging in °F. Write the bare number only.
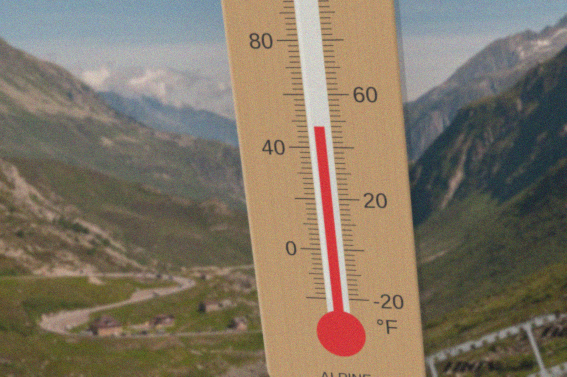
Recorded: 48
